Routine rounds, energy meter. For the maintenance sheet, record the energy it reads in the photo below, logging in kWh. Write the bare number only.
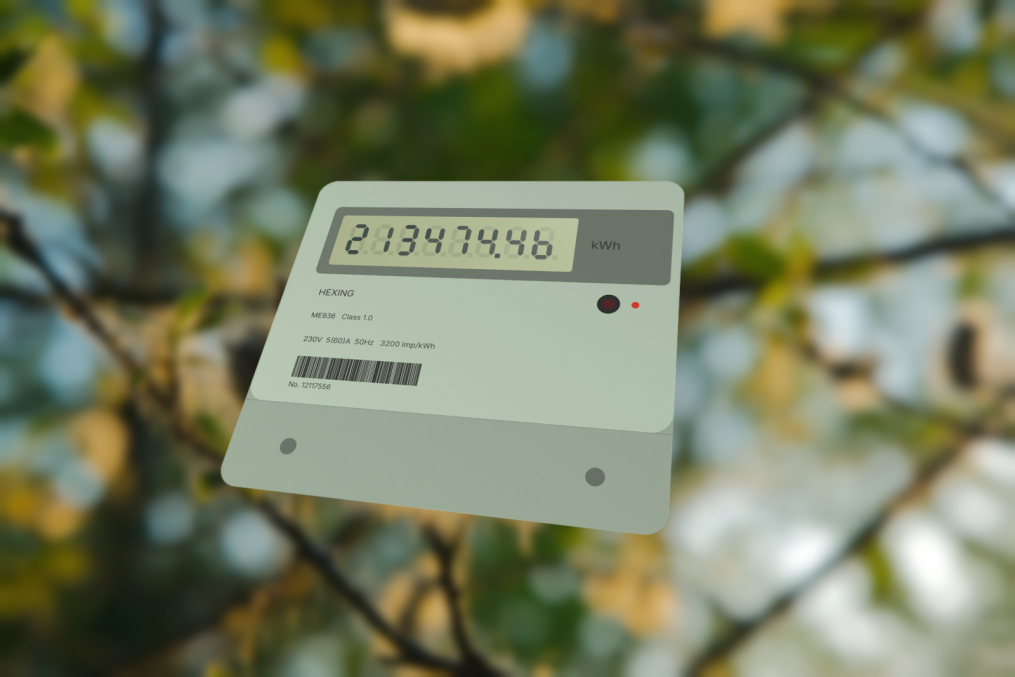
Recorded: 213474.46
